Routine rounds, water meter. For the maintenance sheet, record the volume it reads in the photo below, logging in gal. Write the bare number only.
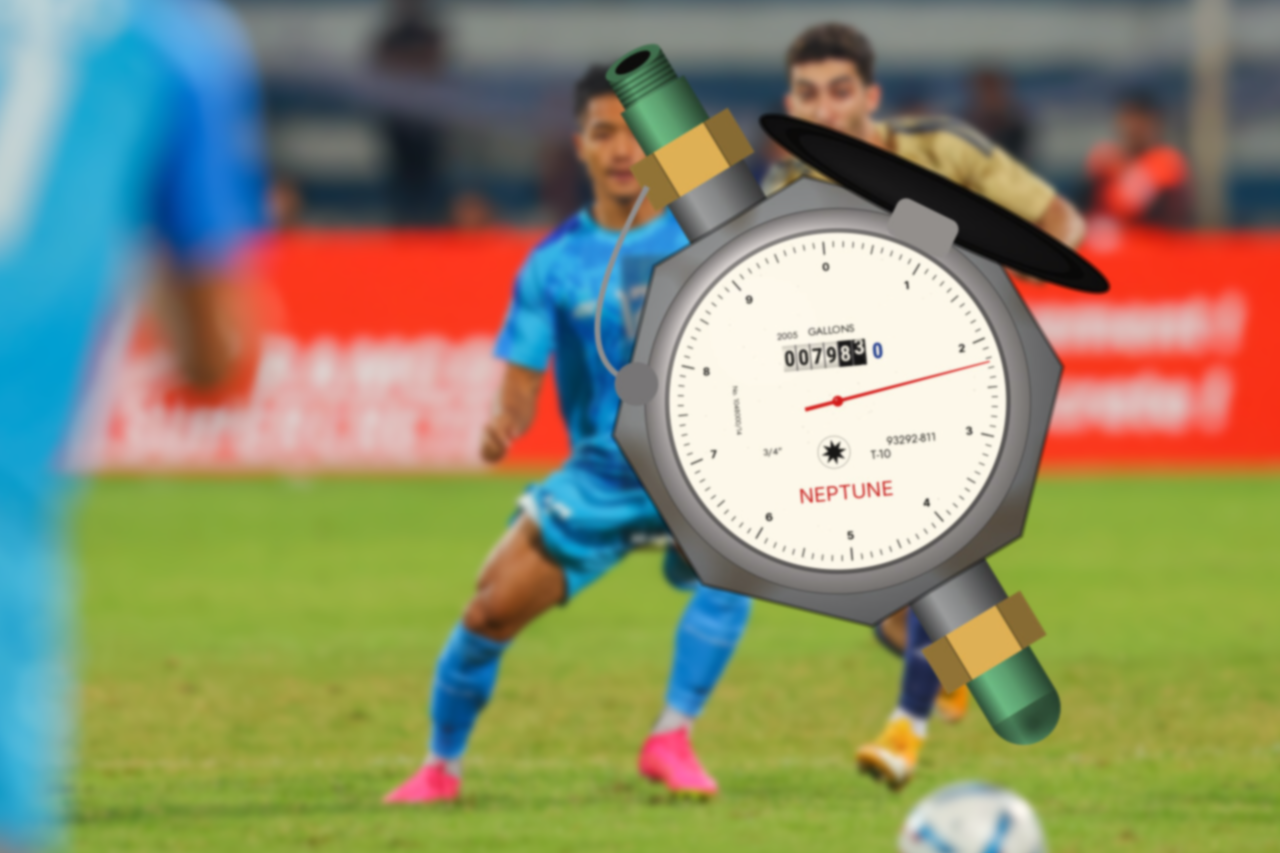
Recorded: 79832.2
